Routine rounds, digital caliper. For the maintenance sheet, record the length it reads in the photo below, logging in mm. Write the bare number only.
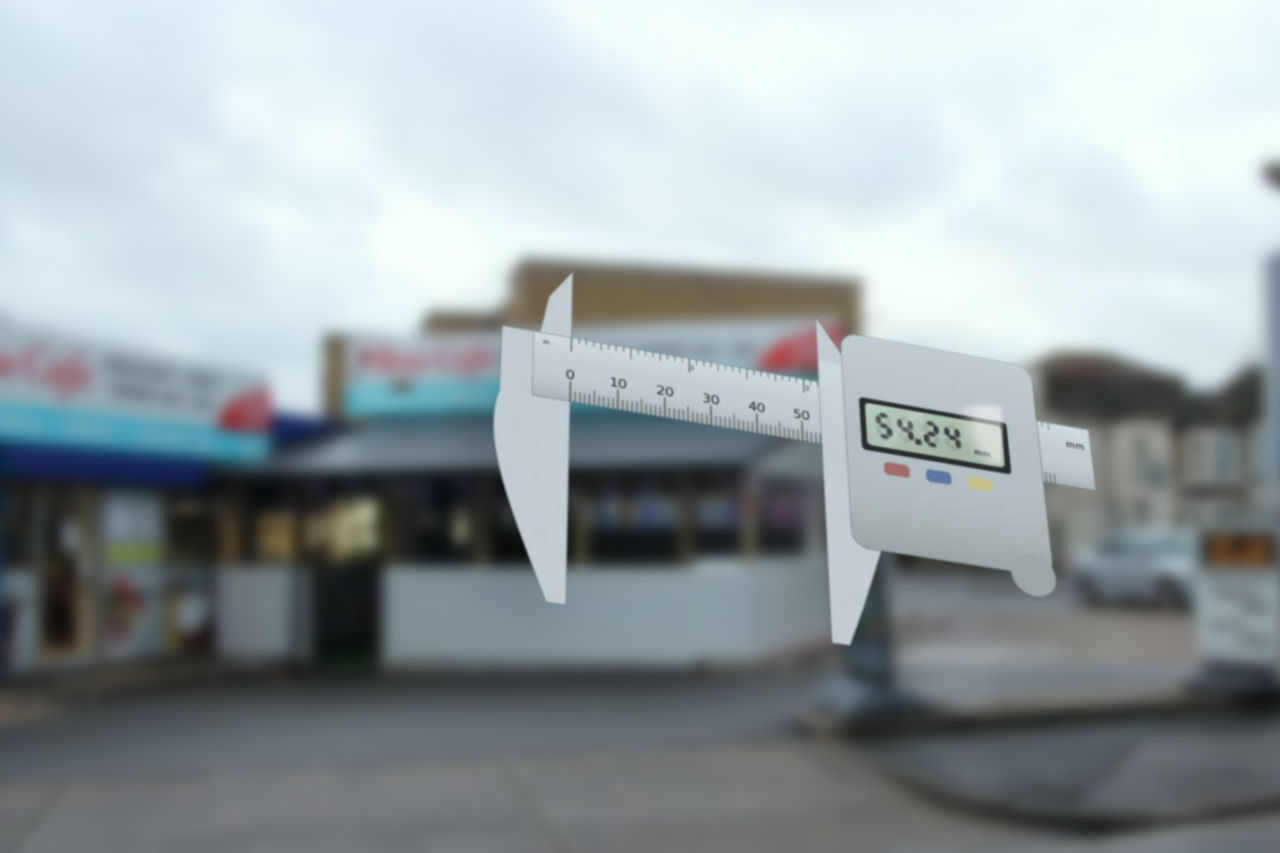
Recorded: 54.24
